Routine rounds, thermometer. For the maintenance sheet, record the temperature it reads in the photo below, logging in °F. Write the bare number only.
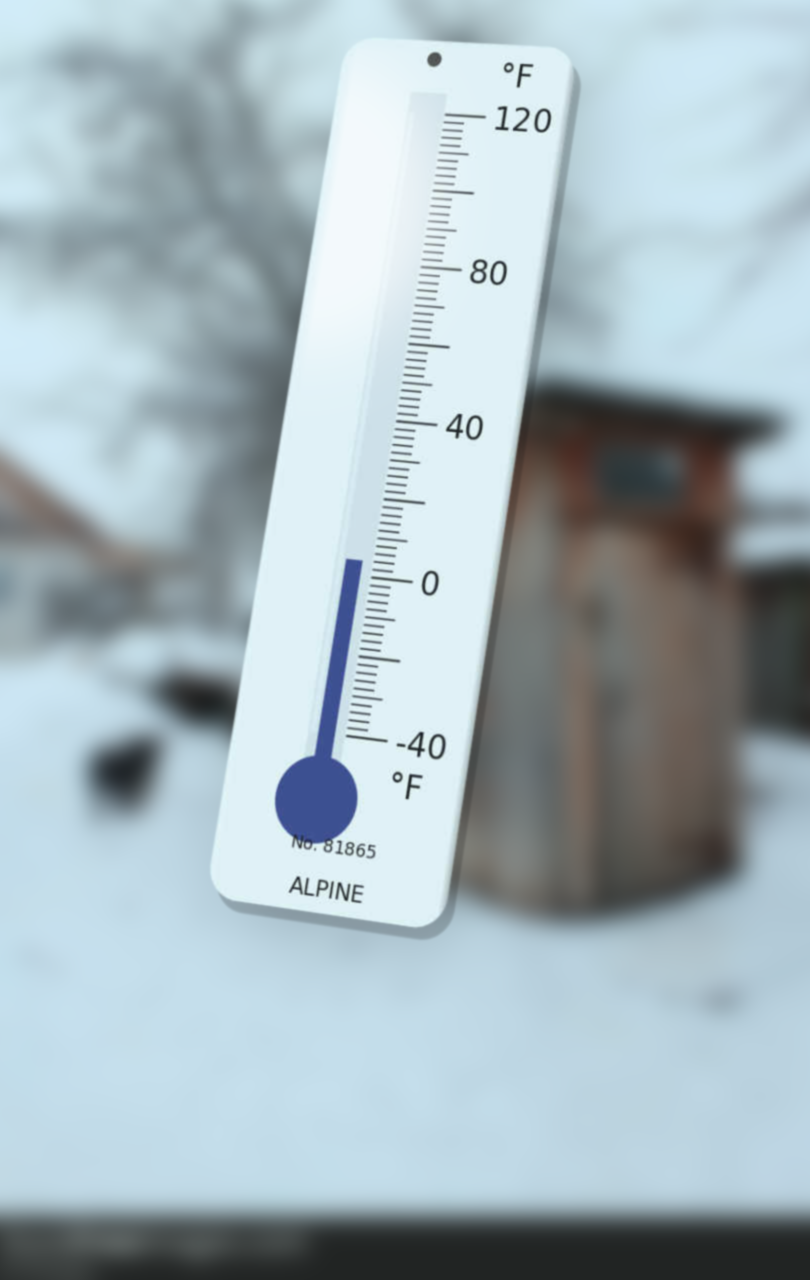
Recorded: 4
